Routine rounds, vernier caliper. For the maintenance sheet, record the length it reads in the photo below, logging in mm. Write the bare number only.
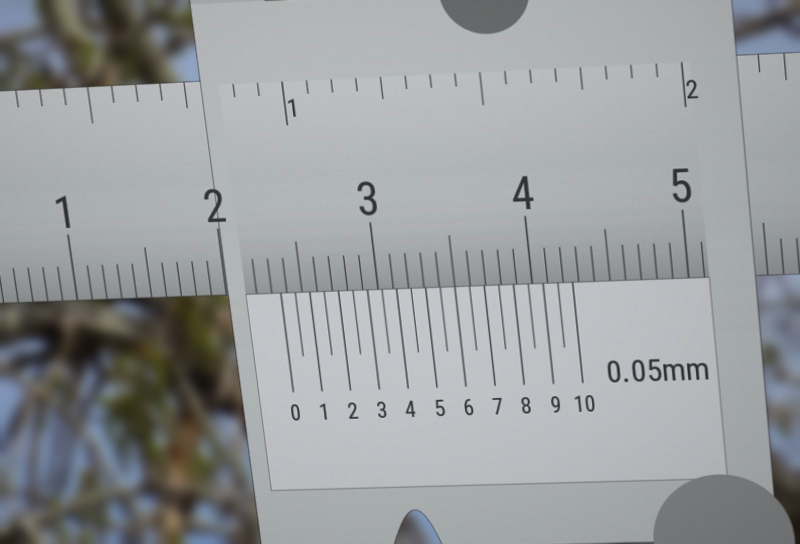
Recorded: 23.6
